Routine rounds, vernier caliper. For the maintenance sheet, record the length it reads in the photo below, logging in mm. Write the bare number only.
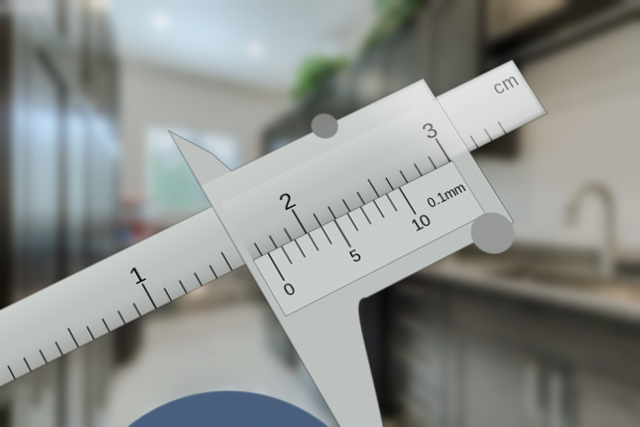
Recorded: 17.4
